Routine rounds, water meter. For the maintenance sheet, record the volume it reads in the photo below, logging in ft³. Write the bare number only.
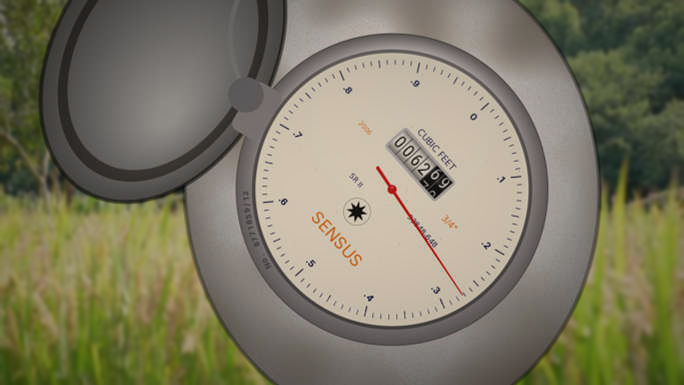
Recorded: 6269.27
